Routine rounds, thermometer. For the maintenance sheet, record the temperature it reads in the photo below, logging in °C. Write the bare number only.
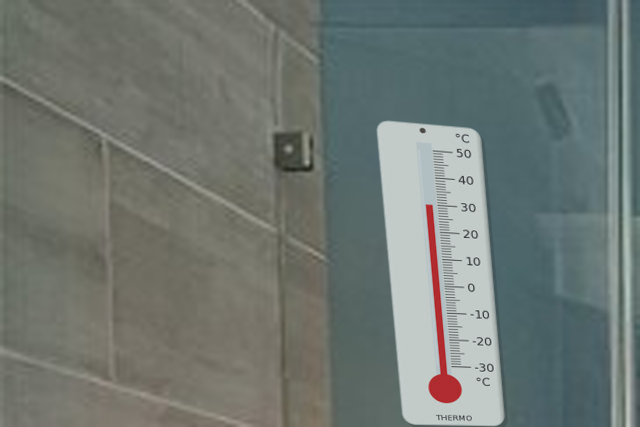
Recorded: 30
